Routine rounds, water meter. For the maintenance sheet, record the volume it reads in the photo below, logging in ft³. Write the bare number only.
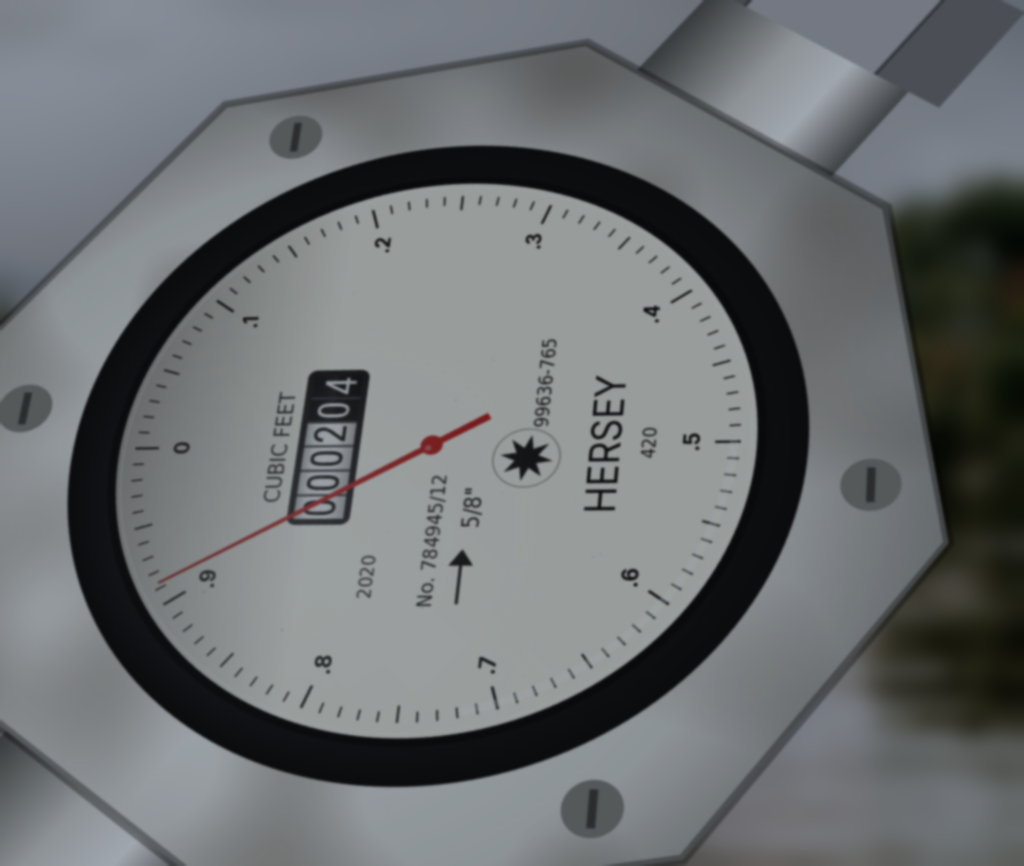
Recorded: 203.91
